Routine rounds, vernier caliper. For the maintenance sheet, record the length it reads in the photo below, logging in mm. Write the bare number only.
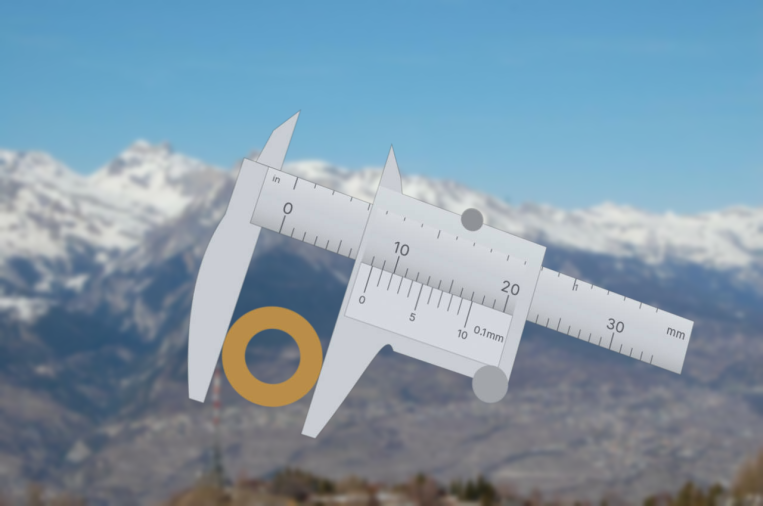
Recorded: 8.1
